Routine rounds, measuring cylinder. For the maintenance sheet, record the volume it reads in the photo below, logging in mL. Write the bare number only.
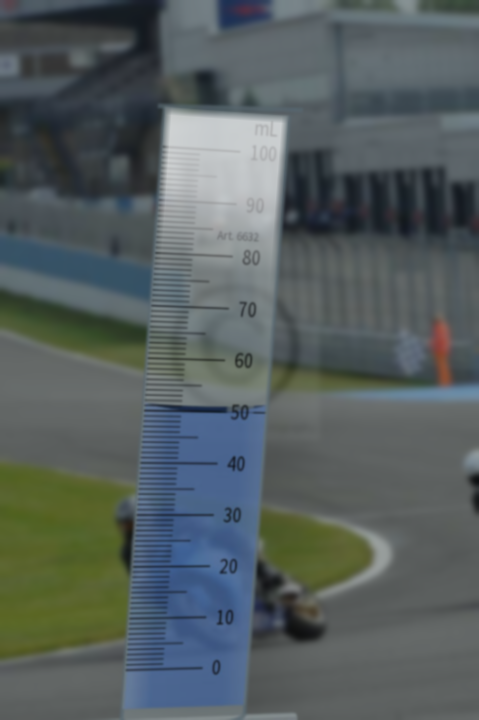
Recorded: 50
